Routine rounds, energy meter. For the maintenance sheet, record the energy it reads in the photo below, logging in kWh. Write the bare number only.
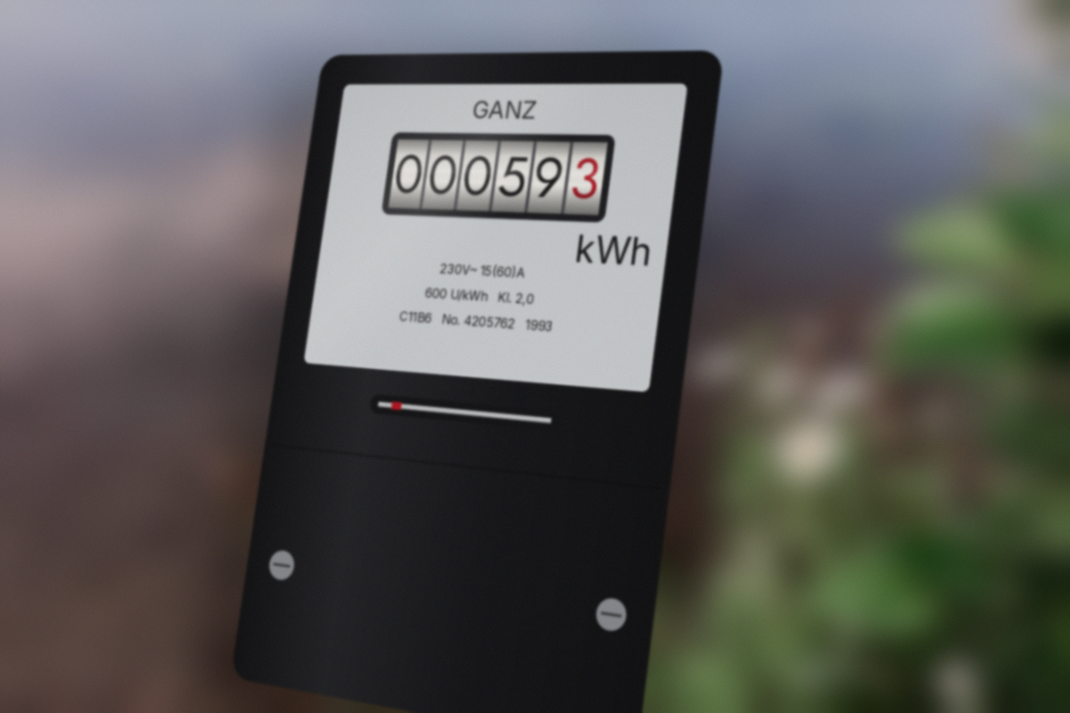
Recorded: 59.3
